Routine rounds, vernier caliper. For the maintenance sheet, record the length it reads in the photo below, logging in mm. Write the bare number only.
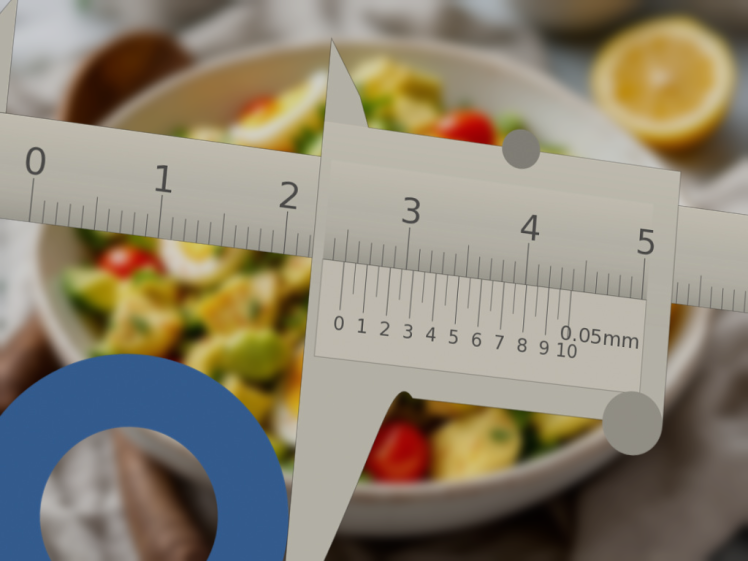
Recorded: 24.9
